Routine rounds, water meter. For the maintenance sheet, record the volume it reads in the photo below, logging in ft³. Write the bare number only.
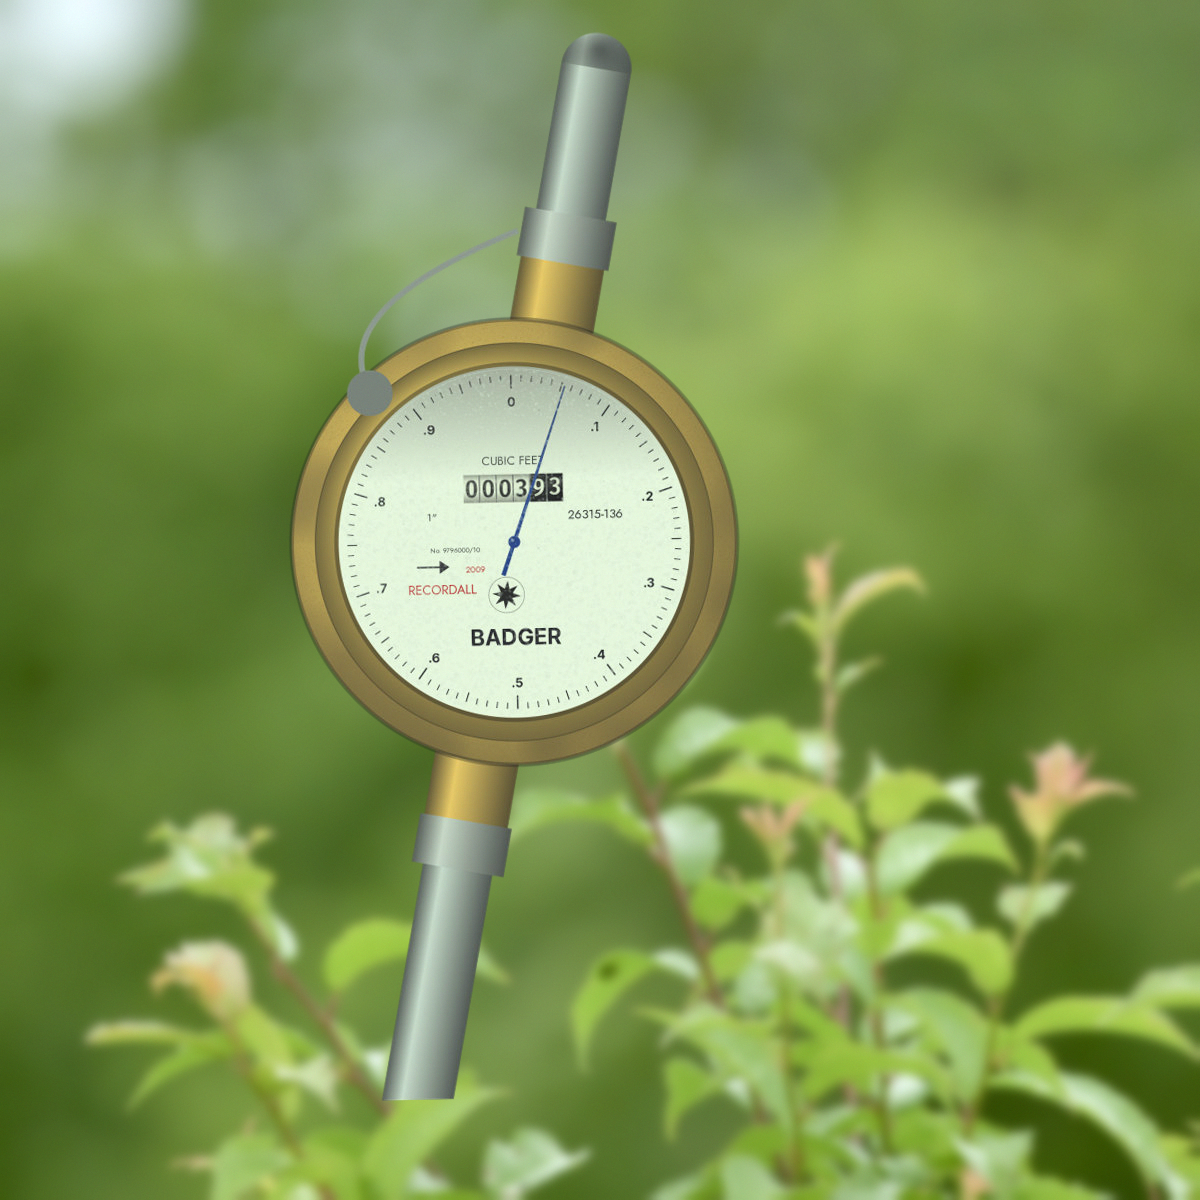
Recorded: 393.05
